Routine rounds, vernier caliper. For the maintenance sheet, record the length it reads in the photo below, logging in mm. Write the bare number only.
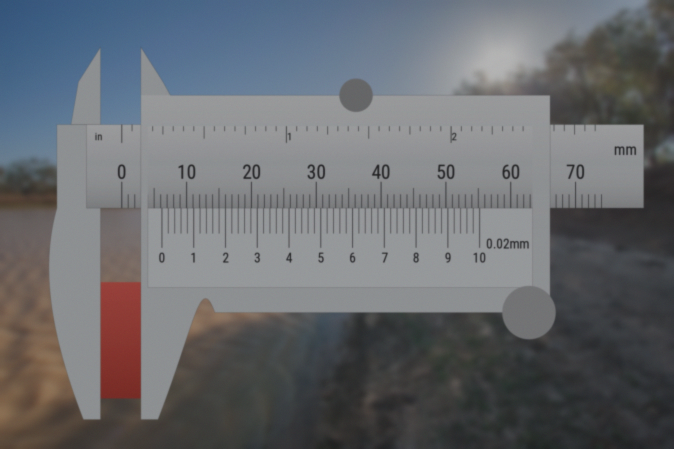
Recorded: 6.2
